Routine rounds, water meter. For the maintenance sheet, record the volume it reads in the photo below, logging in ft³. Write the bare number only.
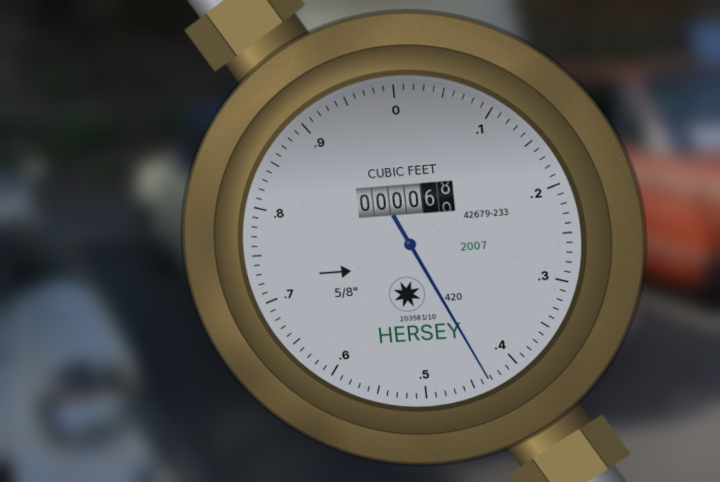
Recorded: 68.43
